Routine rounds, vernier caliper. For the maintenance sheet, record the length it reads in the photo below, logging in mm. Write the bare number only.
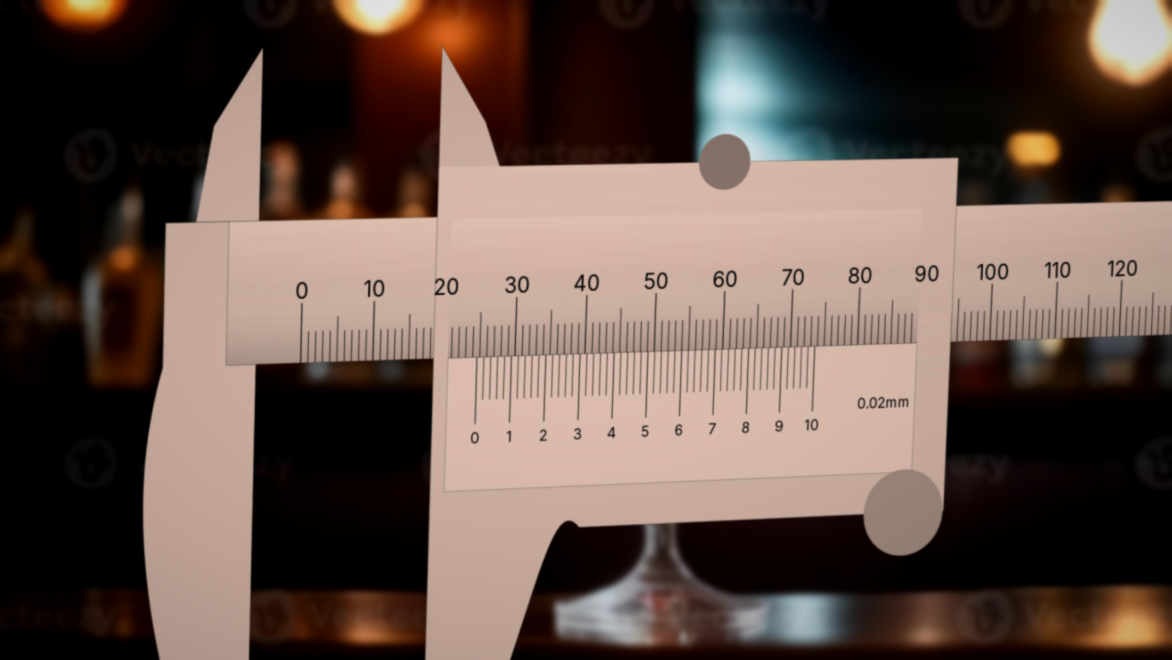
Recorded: 24.6
